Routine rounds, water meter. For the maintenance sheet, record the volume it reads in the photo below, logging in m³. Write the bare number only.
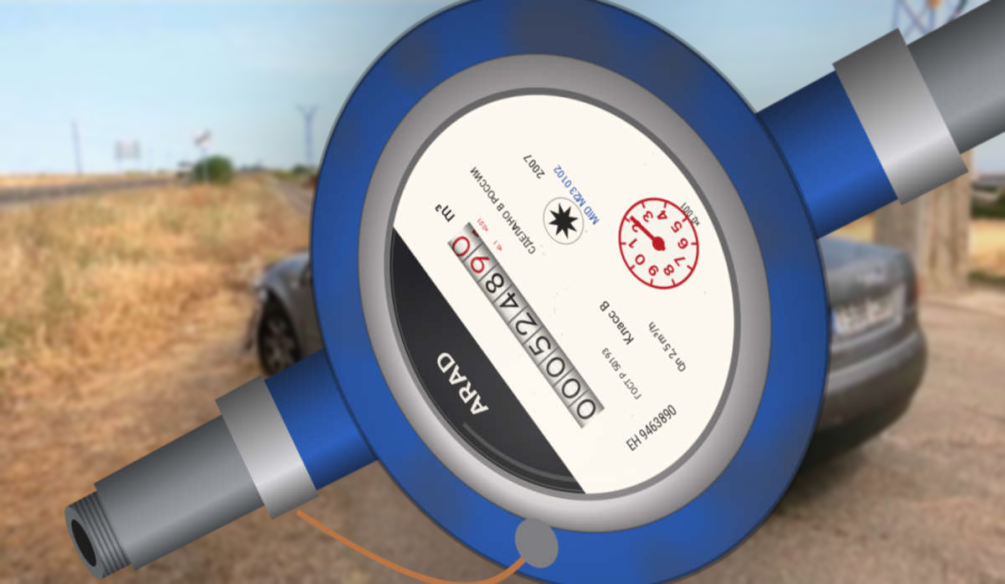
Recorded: 5248.902
